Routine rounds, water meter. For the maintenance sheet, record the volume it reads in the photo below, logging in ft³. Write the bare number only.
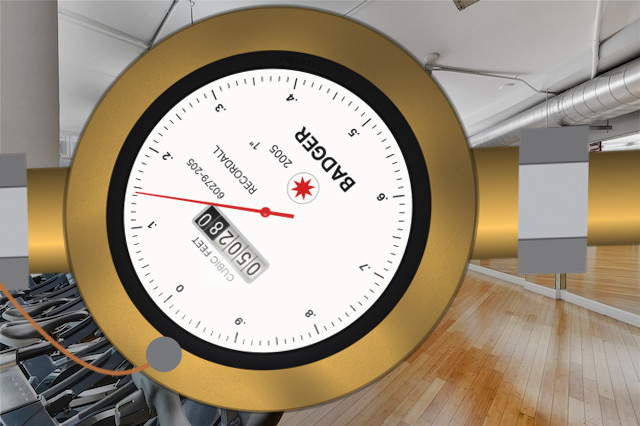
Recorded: 50280.14
